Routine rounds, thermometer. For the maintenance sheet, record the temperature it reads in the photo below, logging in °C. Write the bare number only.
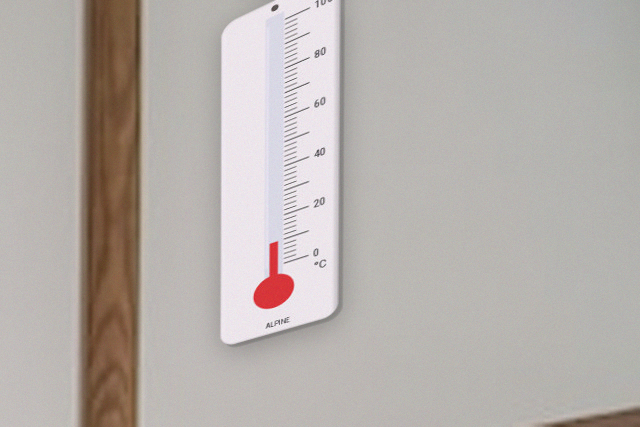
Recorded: 10
